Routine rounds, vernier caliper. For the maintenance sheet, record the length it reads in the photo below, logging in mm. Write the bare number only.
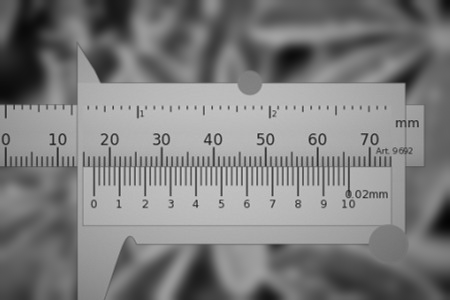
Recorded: 17.0
